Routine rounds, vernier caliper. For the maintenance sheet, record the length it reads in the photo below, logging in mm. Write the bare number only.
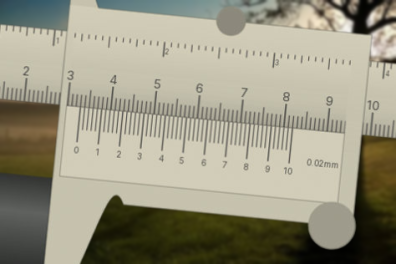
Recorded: 33.0
